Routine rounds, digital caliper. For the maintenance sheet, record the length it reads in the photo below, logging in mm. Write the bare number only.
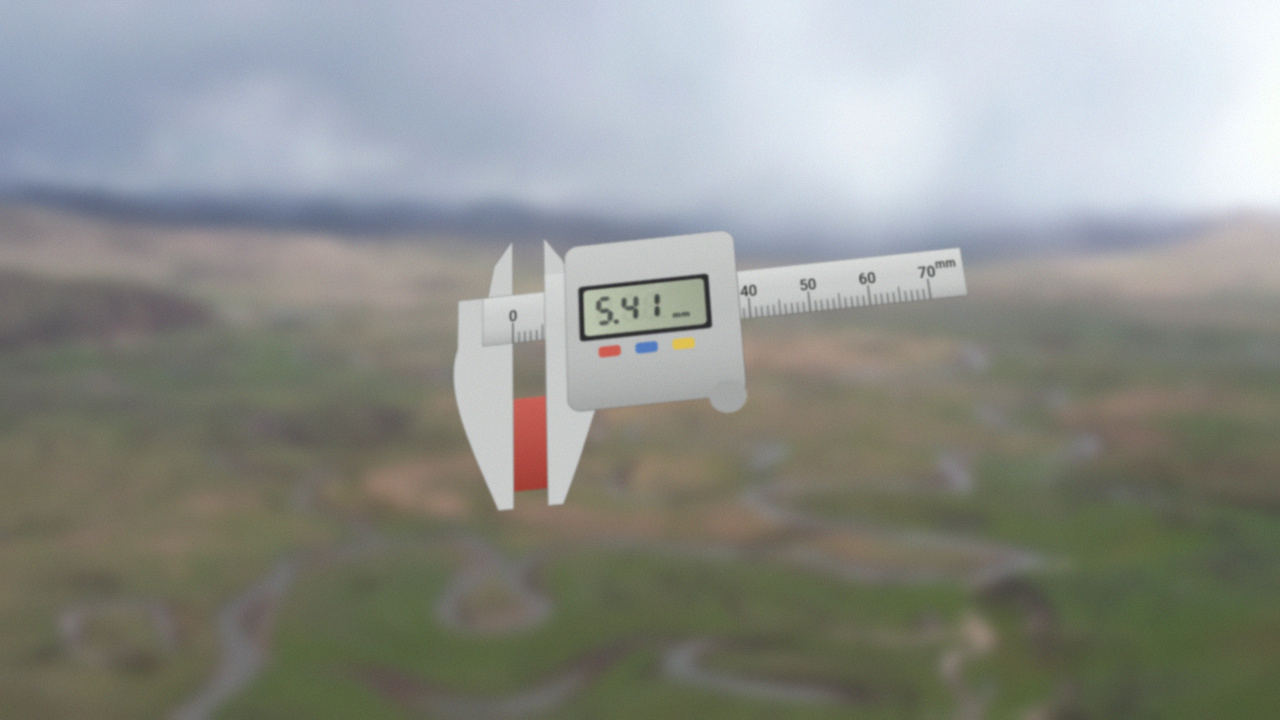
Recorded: 5.41
